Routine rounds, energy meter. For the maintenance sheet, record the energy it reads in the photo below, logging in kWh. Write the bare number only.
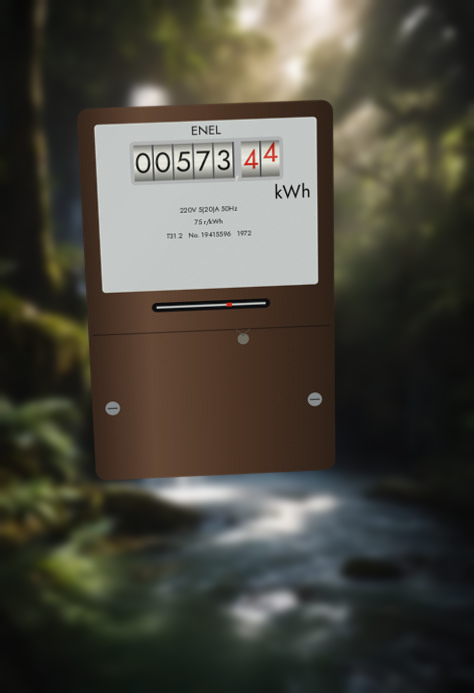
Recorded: 573.44
